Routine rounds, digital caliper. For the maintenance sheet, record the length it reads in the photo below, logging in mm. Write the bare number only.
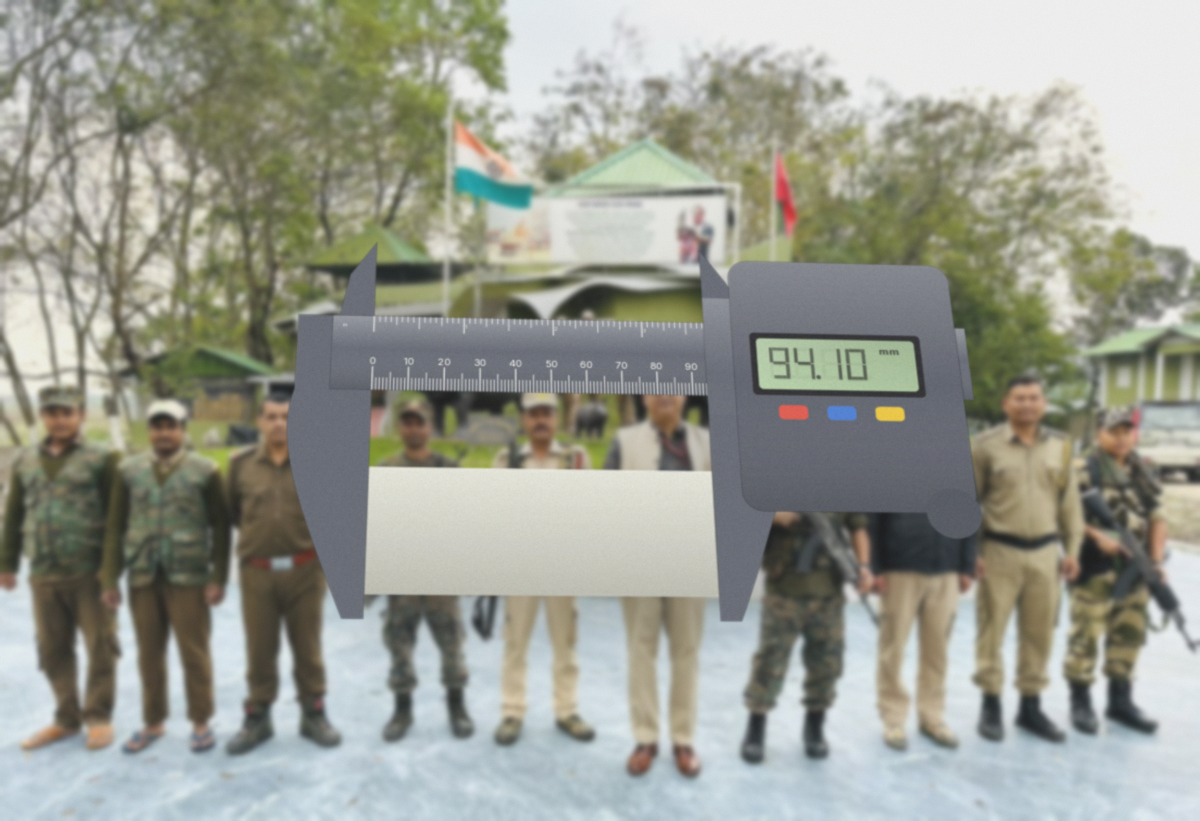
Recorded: 94.10
